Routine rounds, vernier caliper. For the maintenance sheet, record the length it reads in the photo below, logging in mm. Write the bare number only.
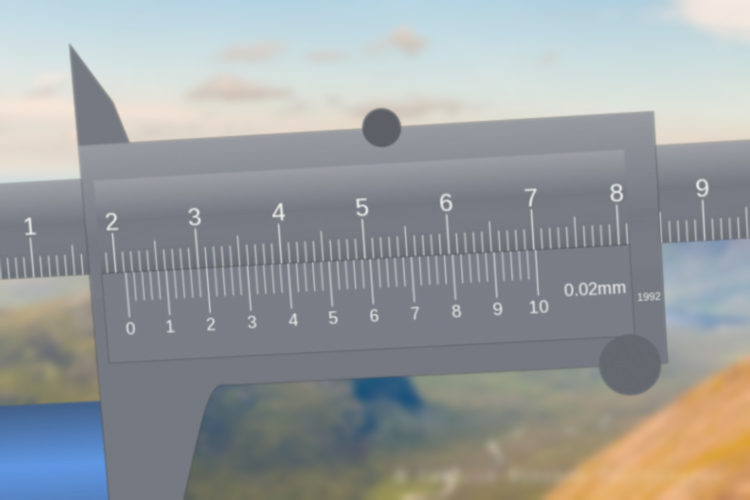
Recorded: 21.2
